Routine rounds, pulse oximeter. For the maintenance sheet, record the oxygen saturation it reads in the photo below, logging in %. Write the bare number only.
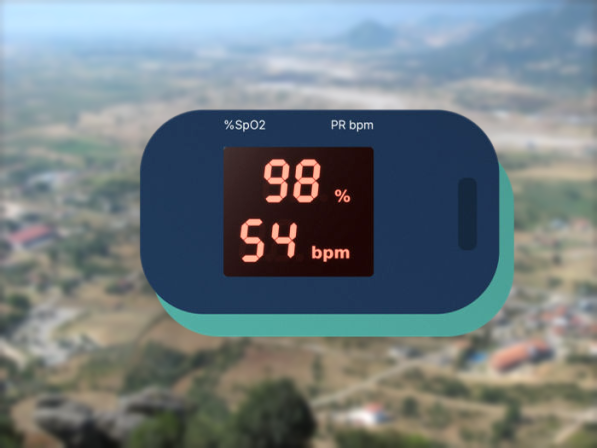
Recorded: 98
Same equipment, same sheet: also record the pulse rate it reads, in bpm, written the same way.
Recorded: 54
